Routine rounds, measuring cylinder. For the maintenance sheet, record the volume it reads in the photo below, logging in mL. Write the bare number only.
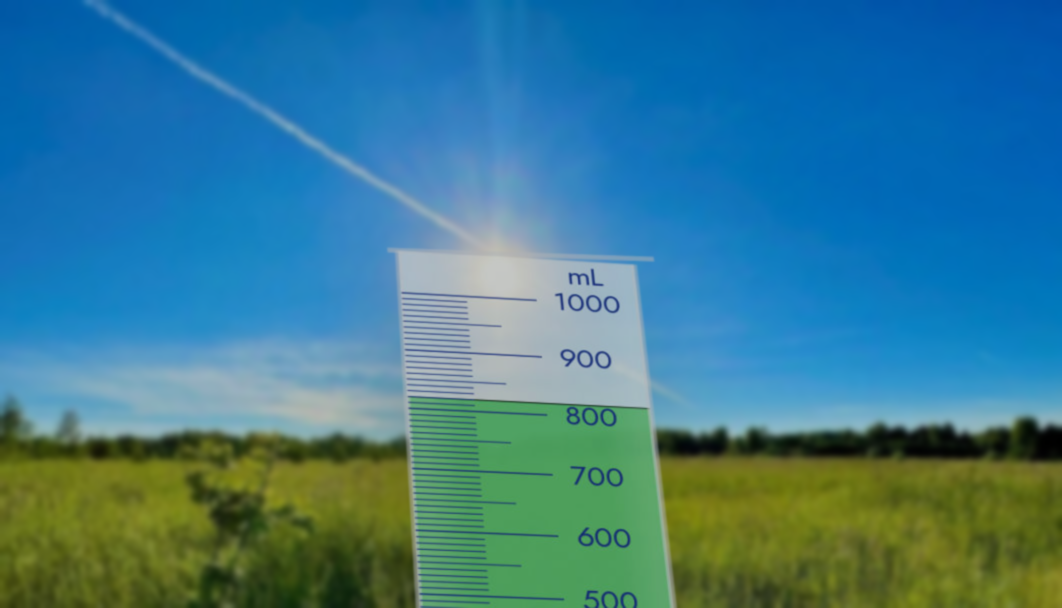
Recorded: 820
